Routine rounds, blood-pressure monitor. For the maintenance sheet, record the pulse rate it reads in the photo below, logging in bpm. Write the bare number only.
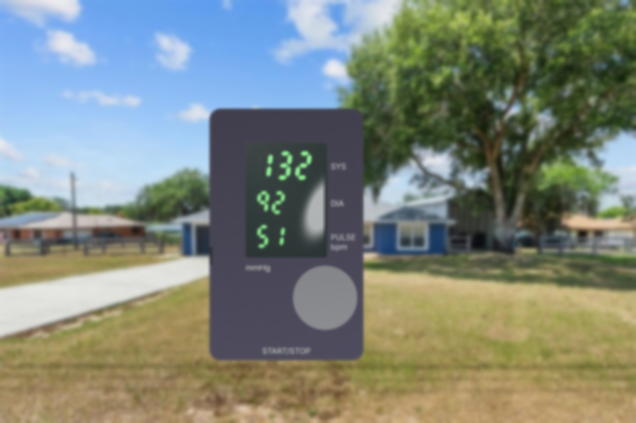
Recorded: 51
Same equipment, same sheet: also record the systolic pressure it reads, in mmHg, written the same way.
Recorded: 132
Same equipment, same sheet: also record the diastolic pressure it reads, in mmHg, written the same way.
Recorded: 92
